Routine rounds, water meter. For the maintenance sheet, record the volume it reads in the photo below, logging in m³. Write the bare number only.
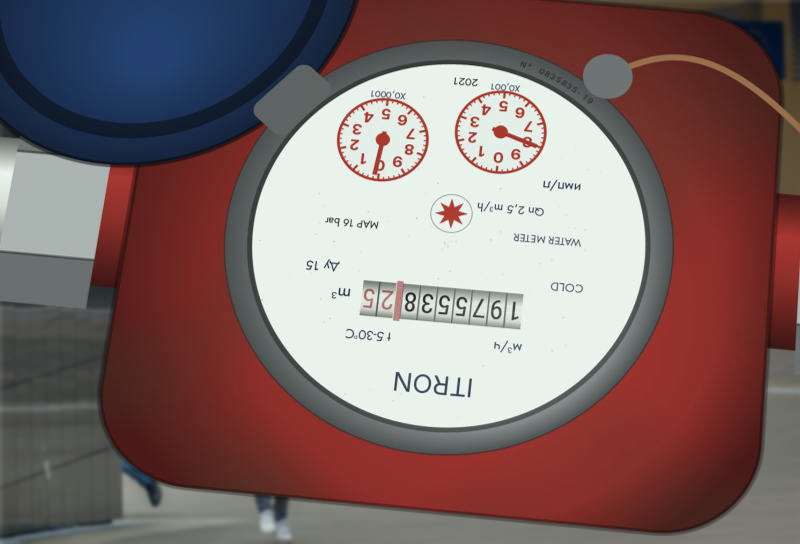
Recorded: 1975538.2580
